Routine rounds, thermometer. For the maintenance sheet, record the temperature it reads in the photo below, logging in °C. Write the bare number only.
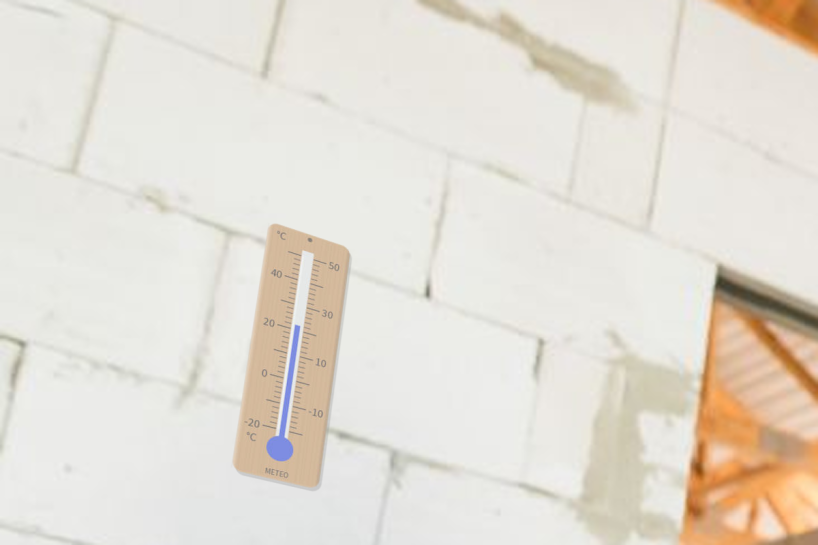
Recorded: 22
